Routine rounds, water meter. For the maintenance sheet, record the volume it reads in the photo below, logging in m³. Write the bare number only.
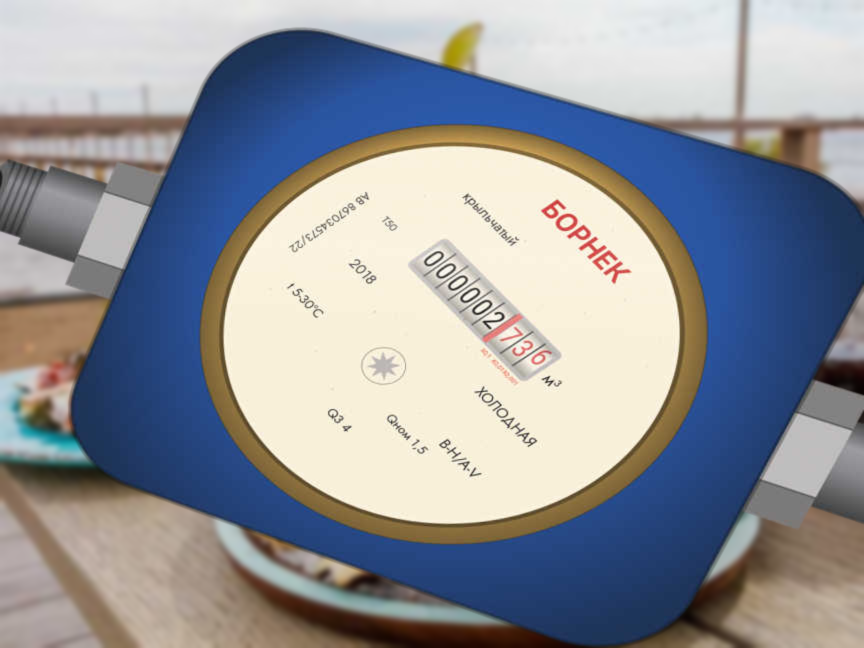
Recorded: 2.736
